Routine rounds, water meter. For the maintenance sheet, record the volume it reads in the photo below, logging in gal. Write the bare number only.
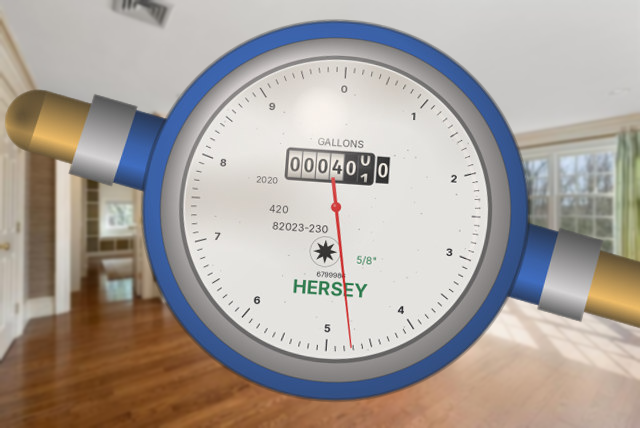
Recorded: 4004.7
